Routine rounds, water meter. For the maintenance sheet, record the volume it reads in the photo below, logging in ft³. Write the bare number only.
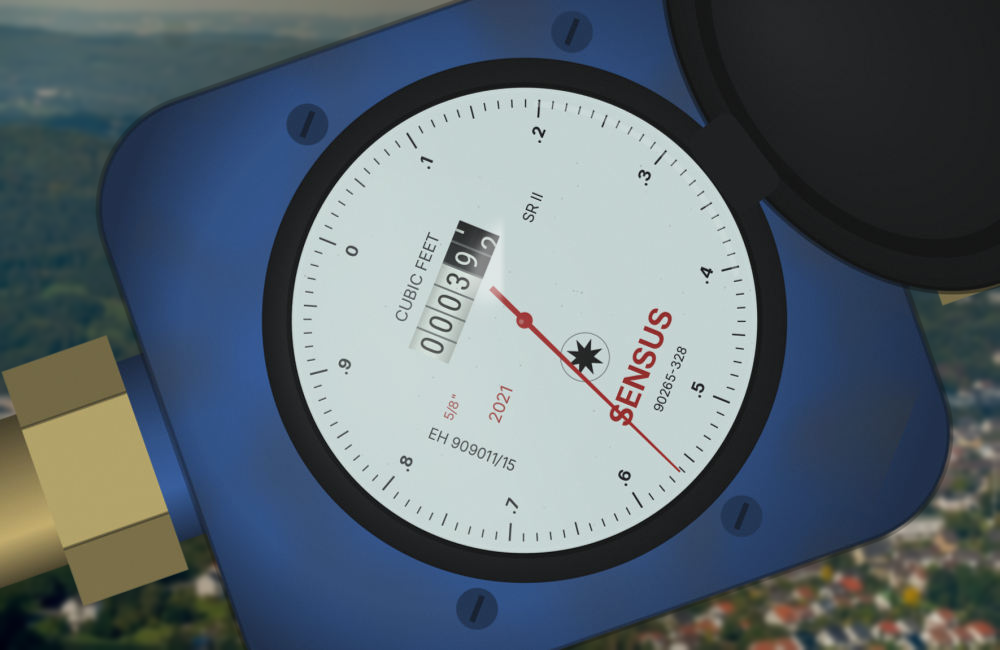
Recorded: 391.56
